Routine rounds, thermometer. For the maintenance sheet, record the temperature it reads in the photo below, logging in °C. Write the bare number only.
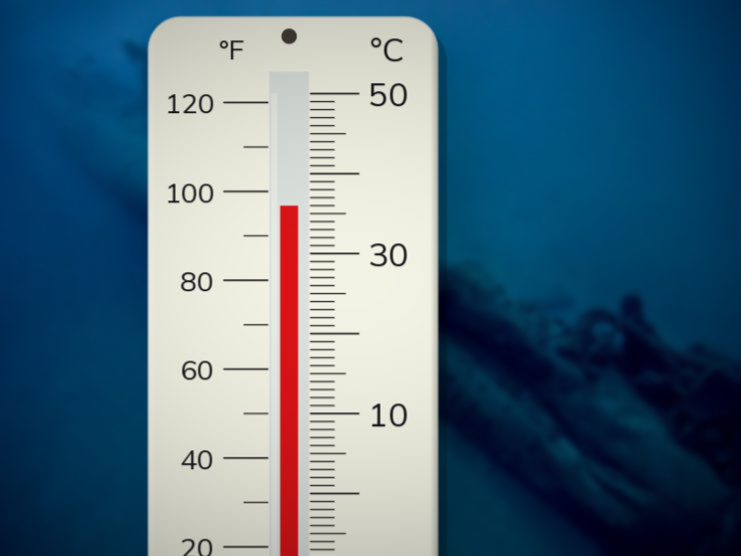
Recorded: 36
